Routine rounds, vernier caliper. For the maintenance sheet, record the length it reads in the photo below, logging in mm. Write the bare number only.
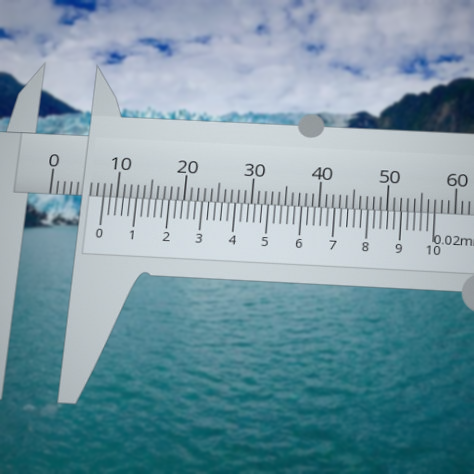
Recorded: 8.0
